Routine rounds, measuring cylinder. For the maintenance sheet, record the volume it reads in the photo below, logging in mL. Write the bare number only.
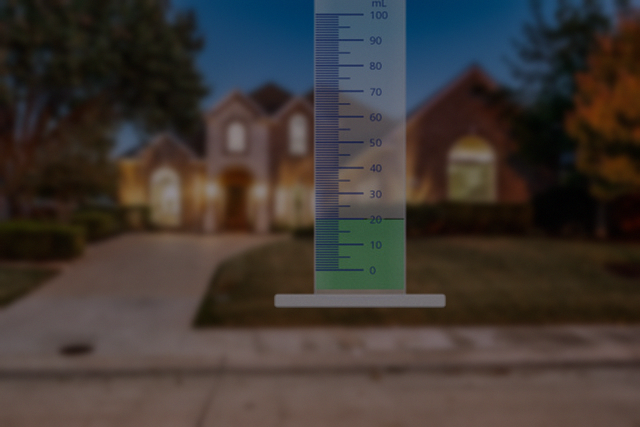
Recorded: 20
